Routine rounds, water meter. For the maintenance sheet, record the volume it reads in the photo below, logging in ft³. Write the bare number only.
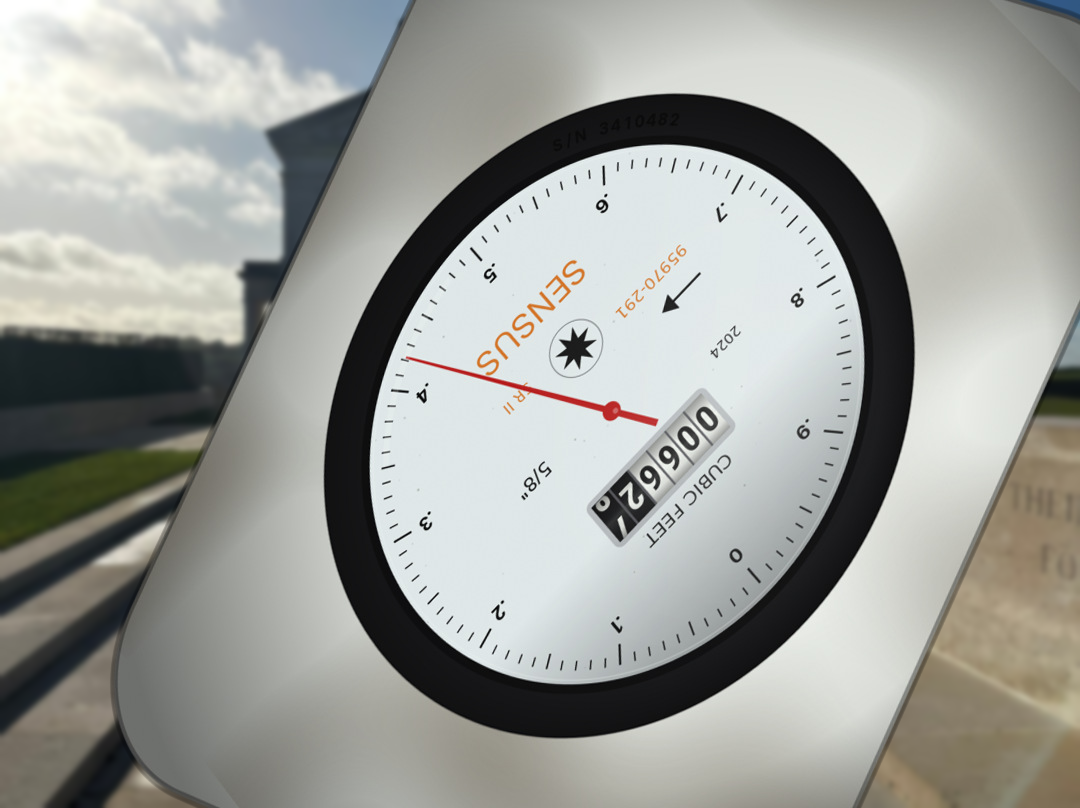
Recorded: 6627.42
